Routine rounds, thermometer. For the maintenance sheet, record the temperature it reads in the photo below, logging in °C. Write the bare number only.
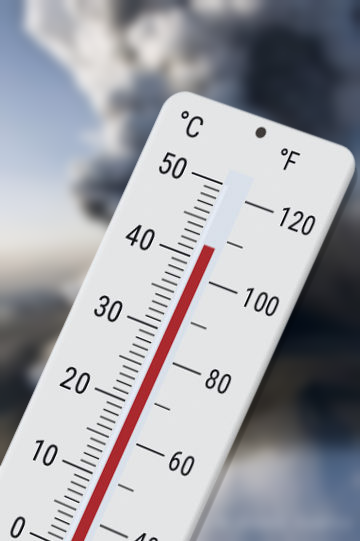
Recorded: 42
